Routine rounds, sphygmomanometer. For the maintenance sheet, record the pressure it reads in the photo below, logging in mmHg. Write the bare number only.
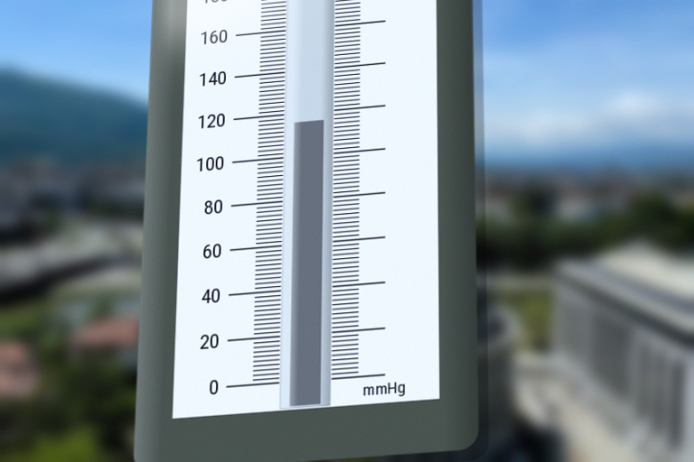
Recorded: 116
